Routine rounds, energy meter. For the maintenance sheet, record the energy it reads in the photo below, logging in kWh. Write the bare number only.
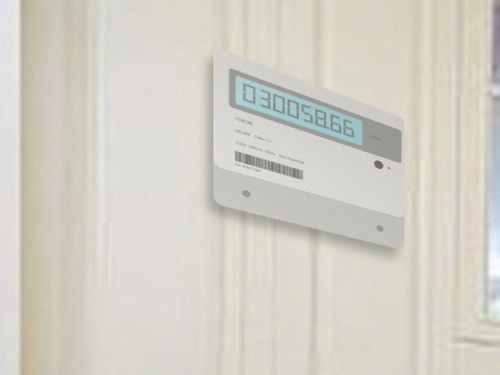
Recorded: 30058.66
